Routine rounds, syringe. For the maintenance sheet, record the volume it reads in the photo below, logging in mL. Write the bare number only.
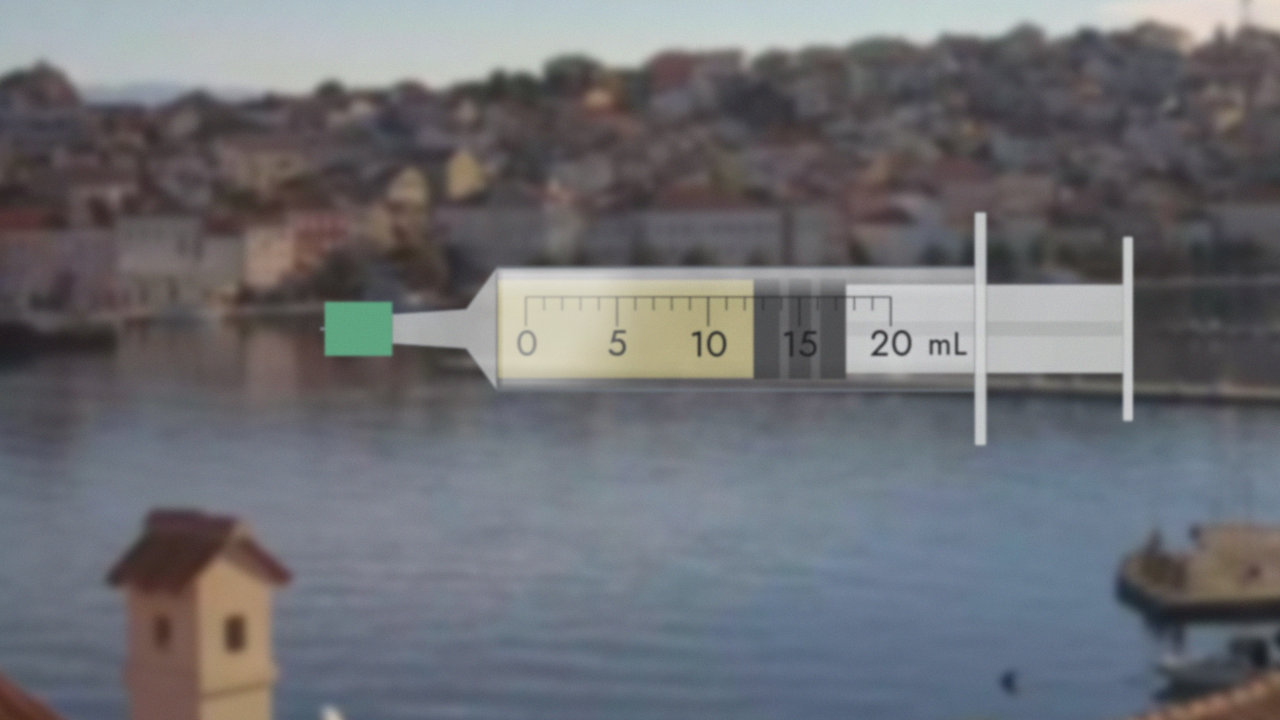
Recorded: 12.5
